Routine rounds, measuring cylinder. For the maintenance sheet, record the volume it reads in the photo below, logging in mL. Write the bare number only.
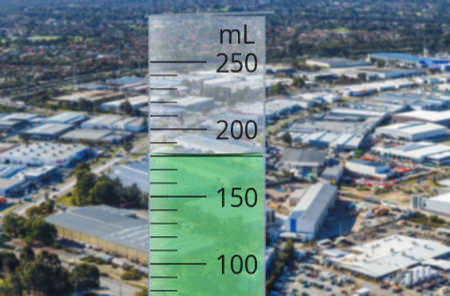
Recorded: 180
